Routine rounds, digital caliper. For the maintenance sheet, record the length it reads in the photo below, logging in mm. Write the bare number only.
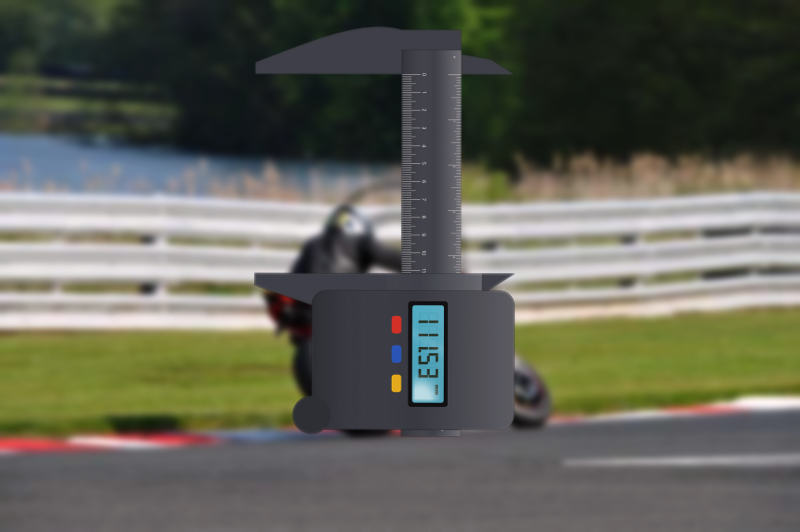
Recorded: 111.53
